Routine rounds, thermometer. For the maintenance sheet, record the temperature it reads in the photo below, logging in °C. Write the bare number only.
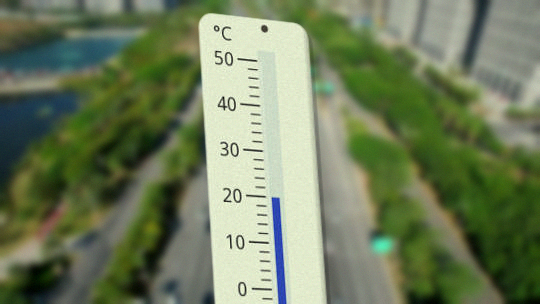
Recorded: 20
